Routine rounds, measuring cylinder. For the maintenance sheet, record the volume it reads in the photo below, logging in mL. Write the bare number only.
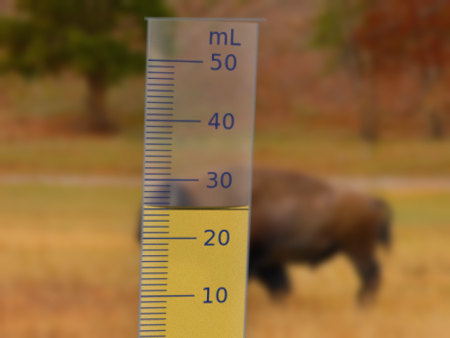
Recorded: 25
